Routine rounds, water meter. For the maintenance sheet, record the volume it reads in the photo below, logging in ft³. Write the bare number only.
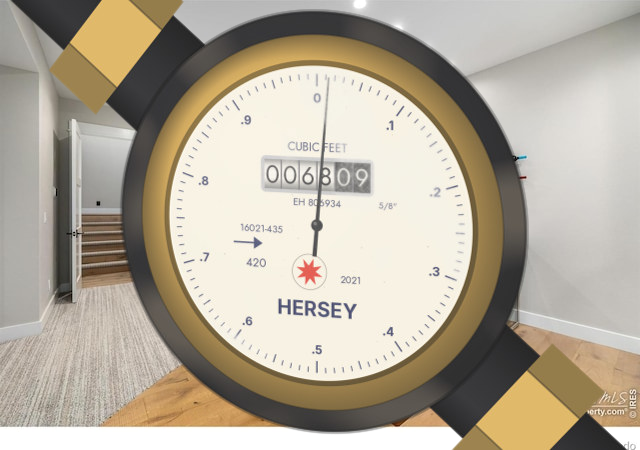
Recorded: 6809.01
